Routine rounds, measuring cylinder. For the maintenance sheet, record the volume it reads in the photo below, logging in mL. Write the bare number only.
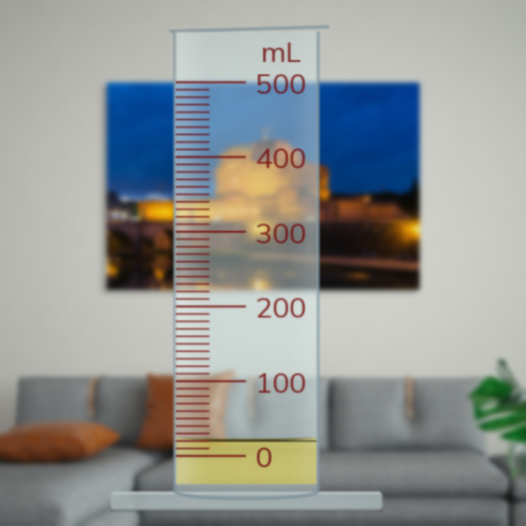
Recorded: 20
